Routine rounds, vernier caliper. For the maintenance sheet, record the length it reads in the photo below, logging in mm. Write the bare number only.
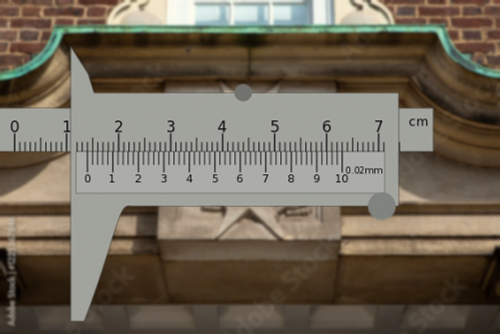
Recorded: 14.0
